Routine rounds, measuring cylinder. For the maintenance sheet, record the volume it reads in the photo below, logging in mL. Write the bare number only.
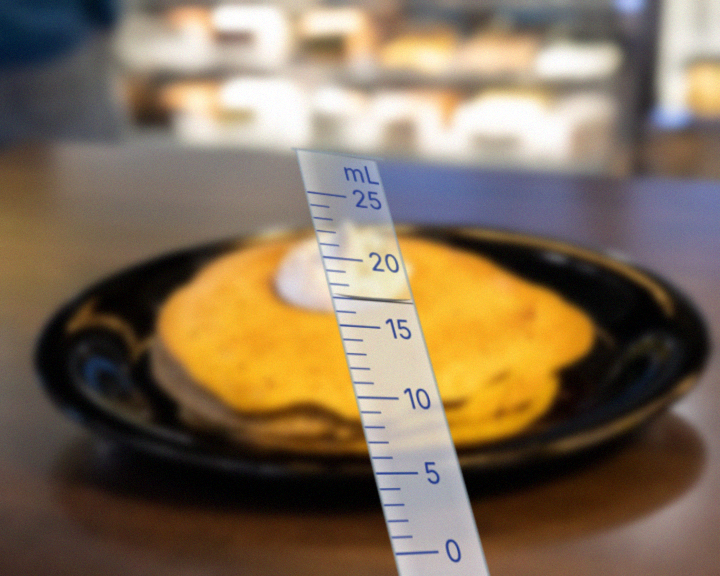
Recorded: 17
